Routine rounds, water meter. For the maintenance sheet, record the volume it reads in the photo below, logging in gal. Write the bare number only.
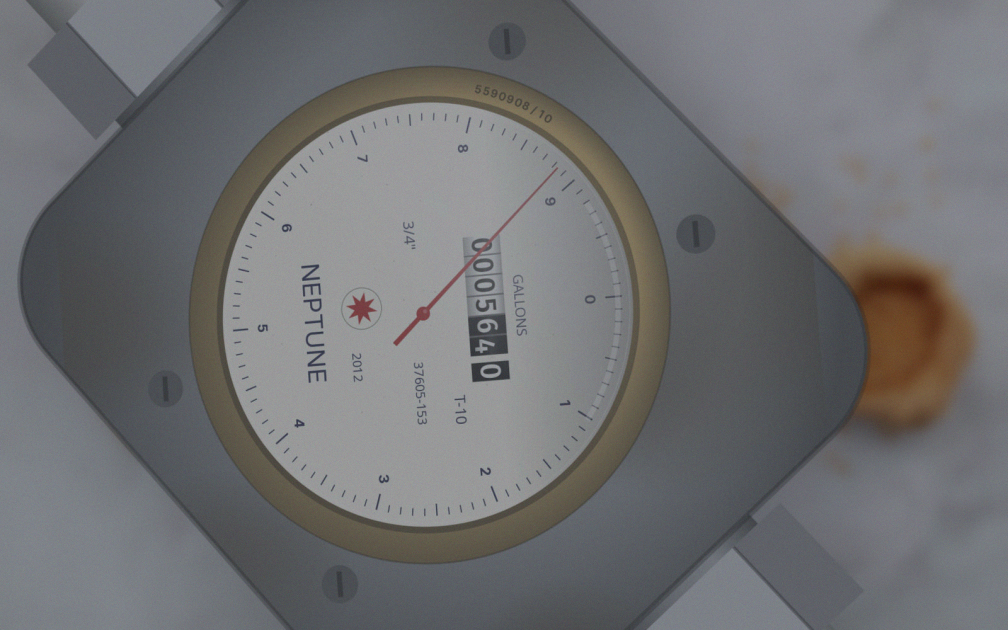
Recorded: 5638.8
